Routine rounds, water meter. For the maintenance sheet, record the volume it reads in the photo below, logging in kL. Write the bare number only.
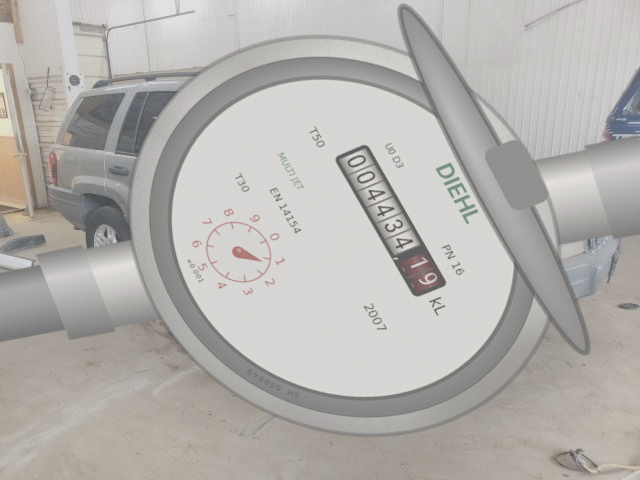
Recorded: 4434.191
